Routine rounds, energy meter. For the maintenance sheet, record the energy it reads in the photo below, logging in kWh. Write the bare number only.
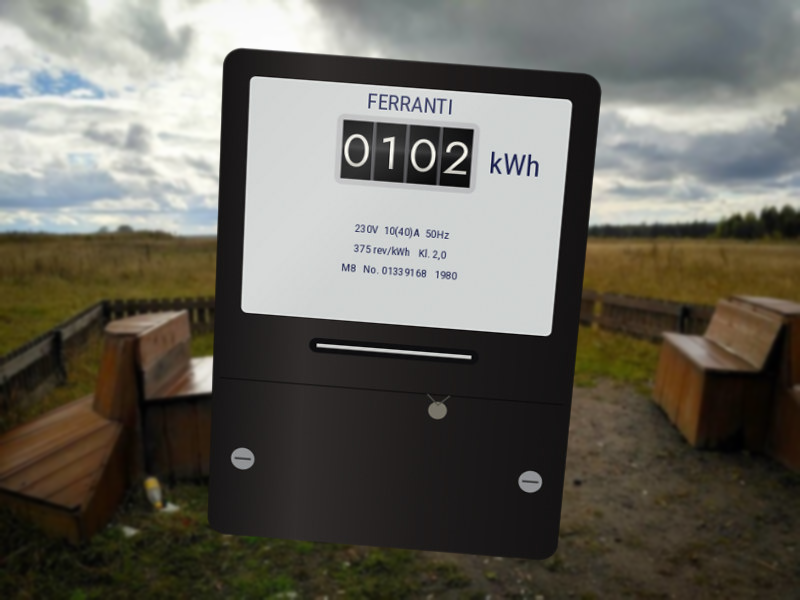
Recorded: 102
